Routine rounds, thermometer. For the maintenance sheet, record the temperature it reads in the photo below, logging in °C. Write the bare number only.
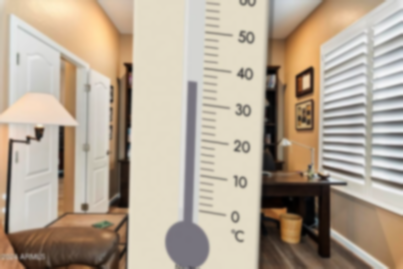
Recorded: 36
